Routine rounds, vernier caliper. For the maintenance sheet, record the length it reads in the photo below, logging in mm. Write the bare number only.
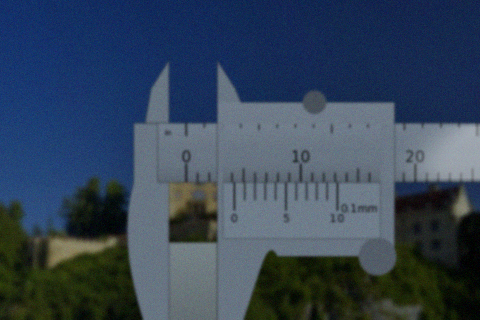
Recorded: 4.2
